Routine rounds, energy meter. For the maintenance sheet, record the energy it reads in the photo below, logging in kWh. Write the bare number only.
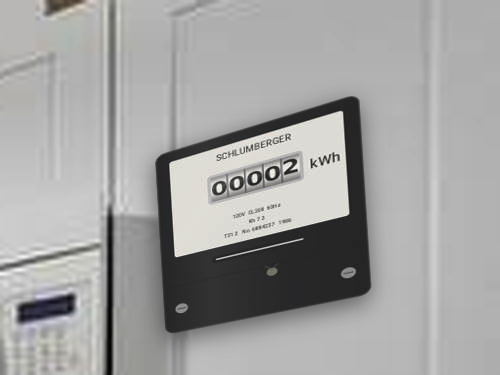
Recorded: 2
